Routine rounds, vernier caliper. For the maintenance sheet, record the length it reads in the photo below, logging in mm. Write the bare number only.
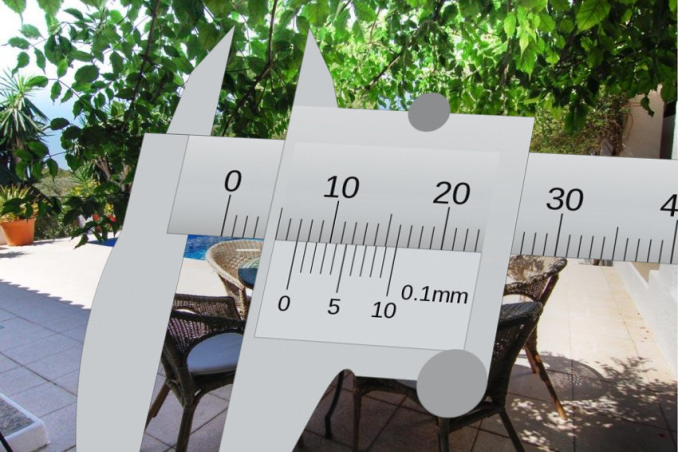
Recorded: 7.0
